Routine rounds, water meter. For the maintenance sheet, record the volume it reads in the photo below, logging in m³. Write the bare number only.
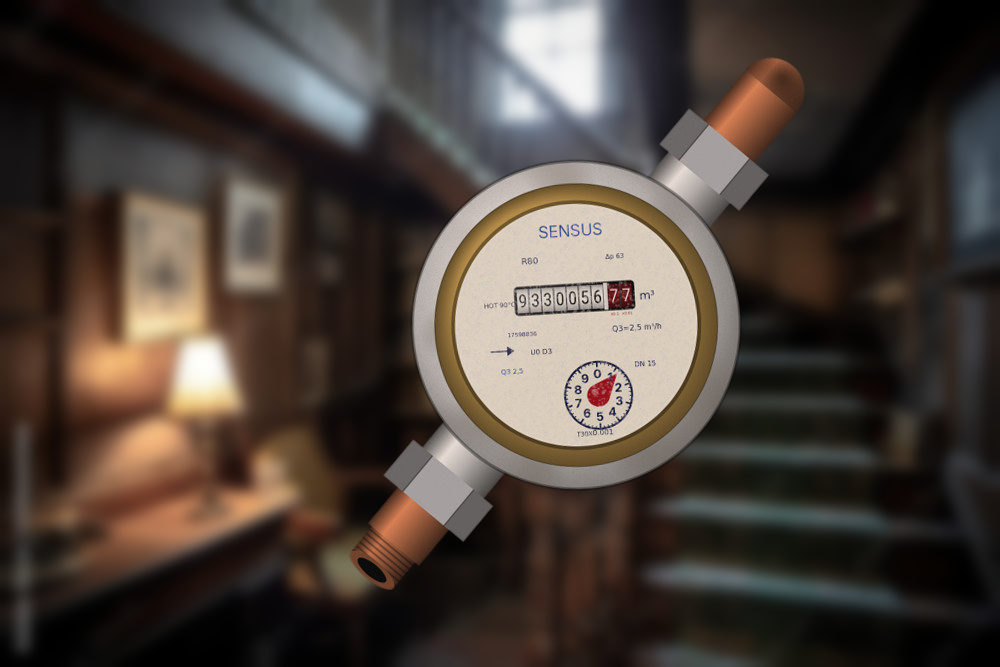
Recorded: 9330056.771
